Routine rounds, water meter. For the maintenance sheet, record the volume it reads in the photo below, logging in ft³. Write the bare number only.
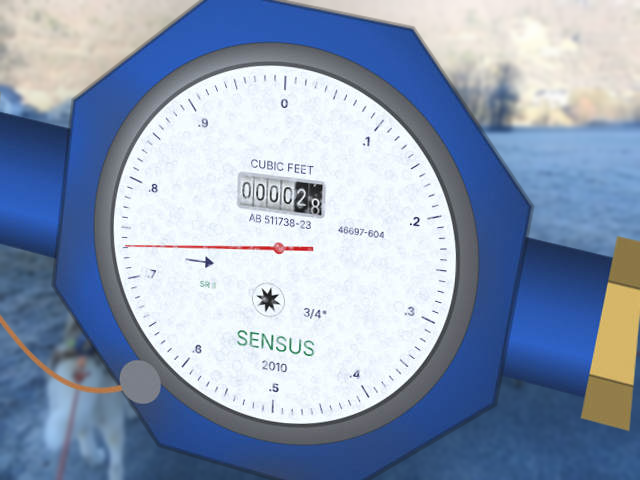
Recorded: 27.73
